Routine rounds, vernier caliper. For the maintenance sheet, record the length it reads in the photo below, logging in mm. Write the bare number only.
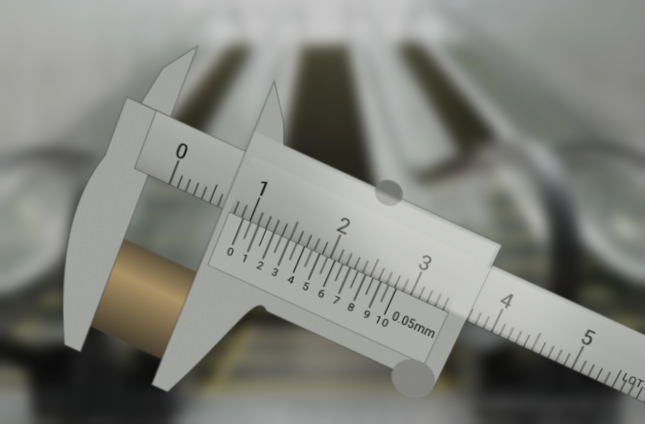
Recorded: 9.2
